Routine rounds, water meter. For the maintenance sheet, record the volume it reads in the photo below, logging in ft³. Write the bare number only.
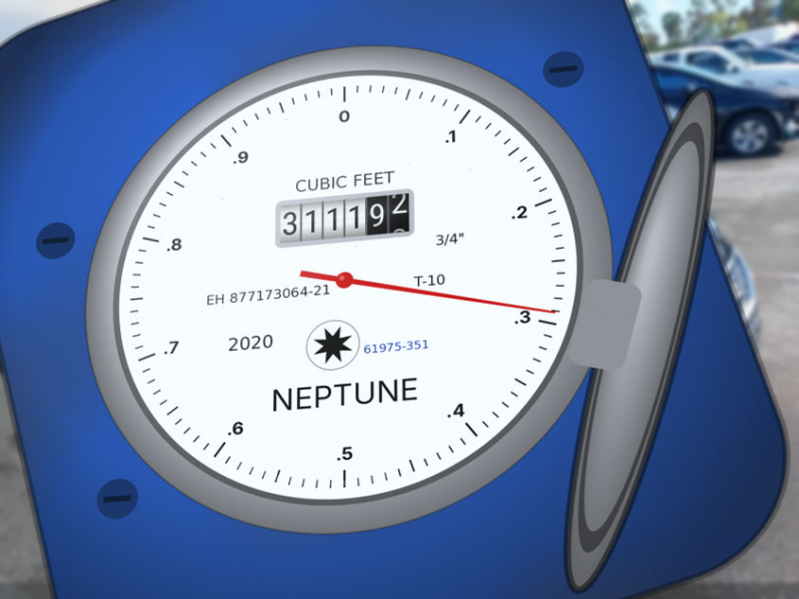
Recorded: 311192.29
